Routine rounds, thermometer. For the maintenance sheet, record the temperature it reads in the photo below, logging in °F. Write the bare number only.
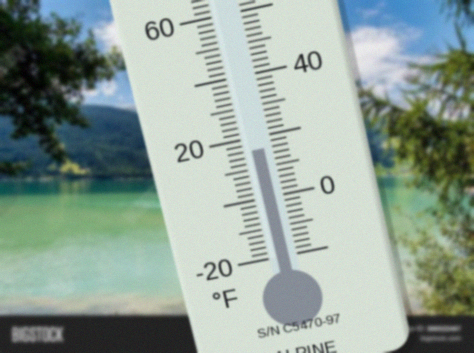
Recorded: 16
